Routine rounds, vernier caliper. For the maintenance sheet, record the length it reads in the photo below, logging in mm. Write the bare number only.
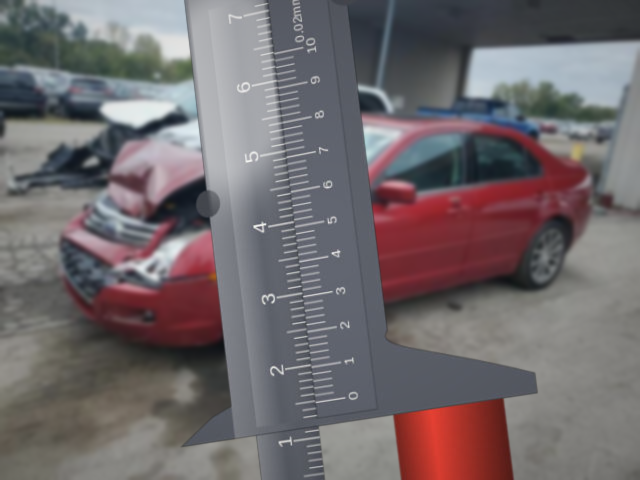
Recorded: 14.8
